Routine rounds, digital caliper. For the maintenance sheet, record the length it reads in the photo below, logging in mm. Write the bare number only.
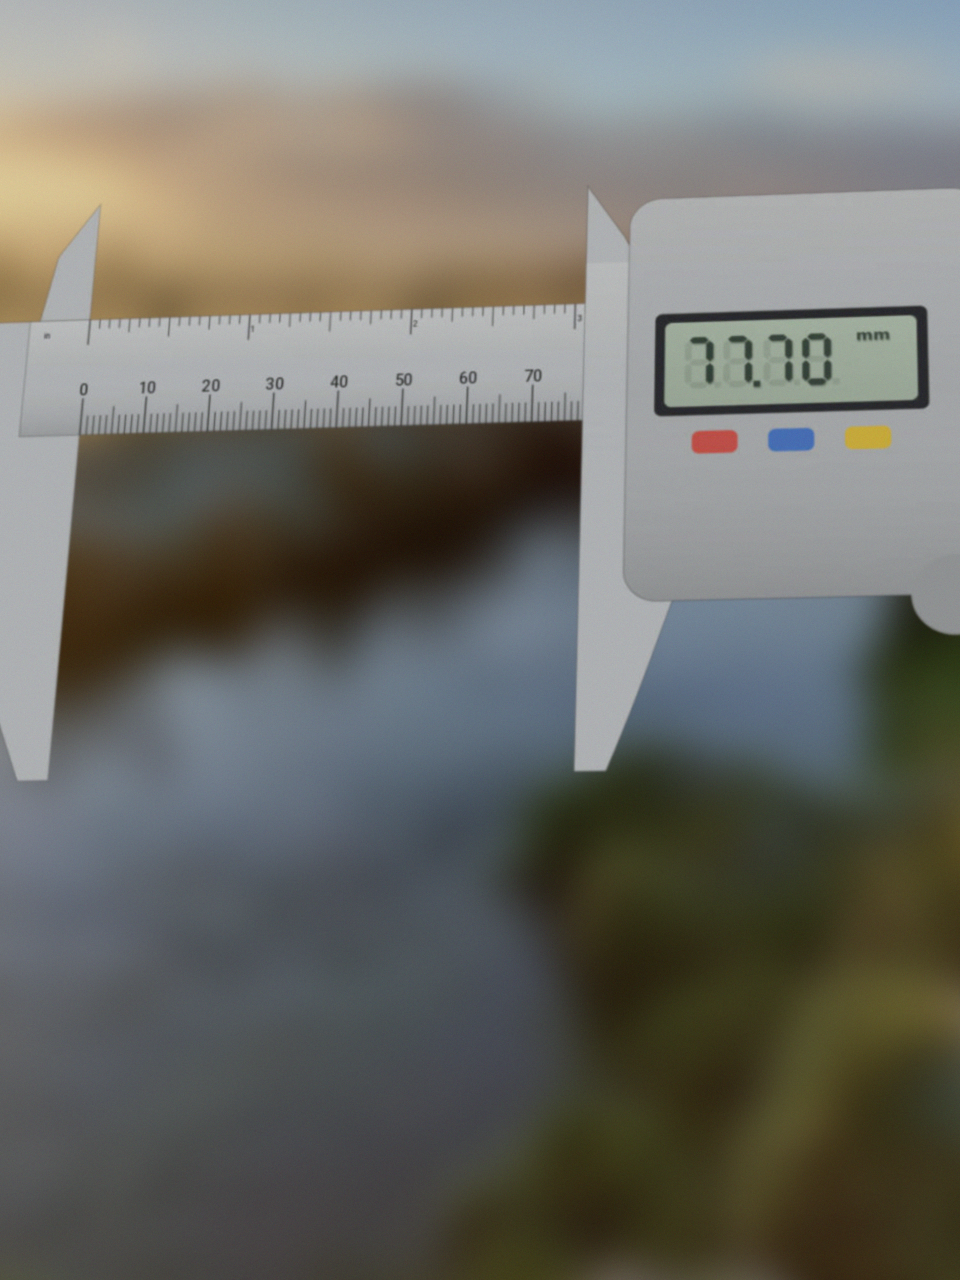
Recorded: 77.70
